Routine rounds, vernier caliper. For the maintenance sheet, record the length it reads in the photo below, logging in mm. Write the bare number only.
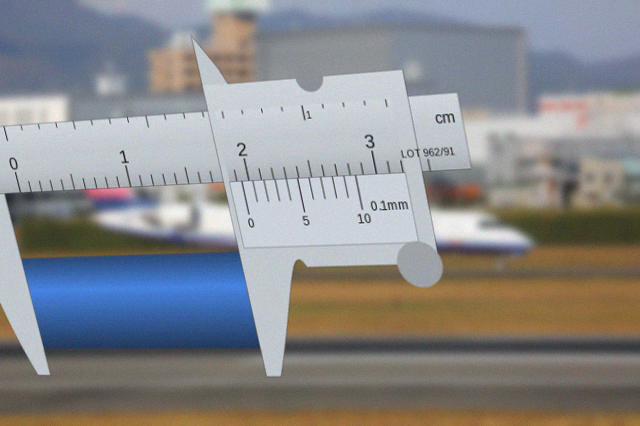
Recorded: 19.4
